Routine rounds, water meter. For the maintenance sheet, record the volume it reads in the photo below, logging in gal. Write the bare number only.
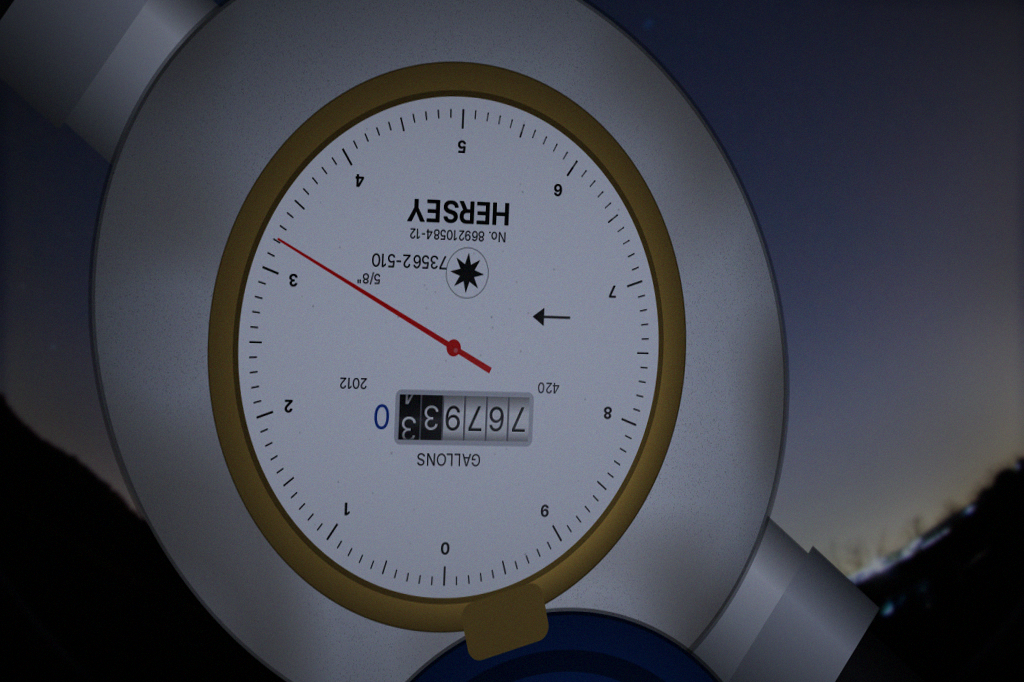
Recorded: 7679333.2
